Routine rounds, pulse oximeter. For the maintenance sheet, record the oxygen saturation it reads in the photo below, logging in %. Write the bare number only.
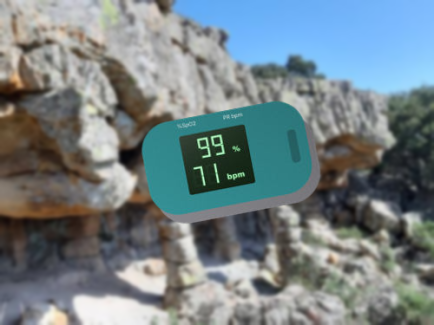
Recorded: 99
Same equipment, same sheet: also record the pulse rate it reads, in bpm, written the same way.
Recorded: 71
